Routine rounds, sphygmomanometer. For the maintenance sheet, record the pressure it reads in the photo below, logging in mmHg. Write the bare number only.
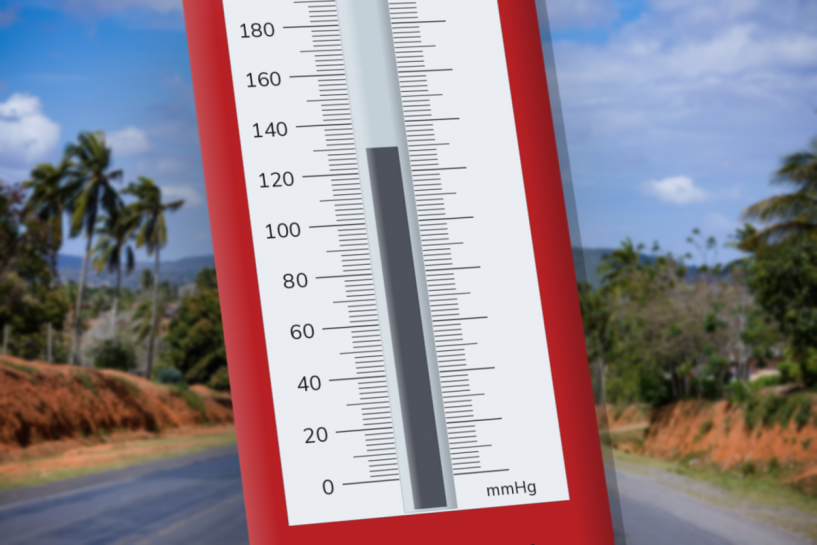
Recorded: 130
